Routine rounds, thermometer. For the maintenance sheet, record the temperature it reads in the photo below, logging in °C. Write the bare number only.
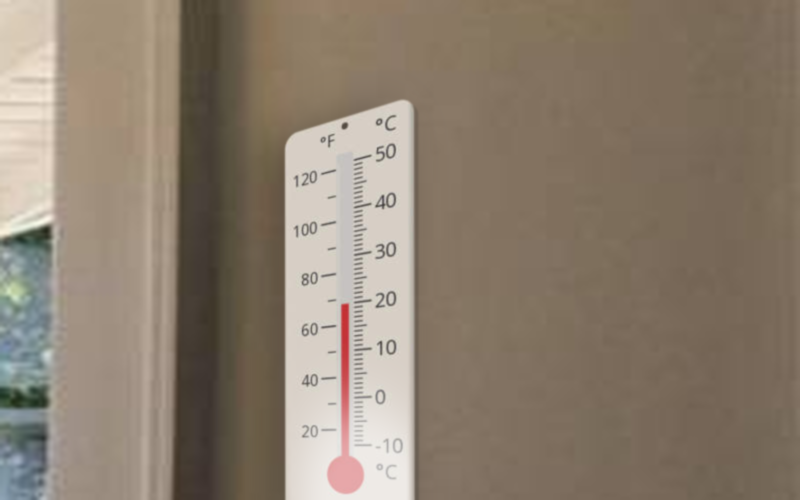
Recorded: 20
